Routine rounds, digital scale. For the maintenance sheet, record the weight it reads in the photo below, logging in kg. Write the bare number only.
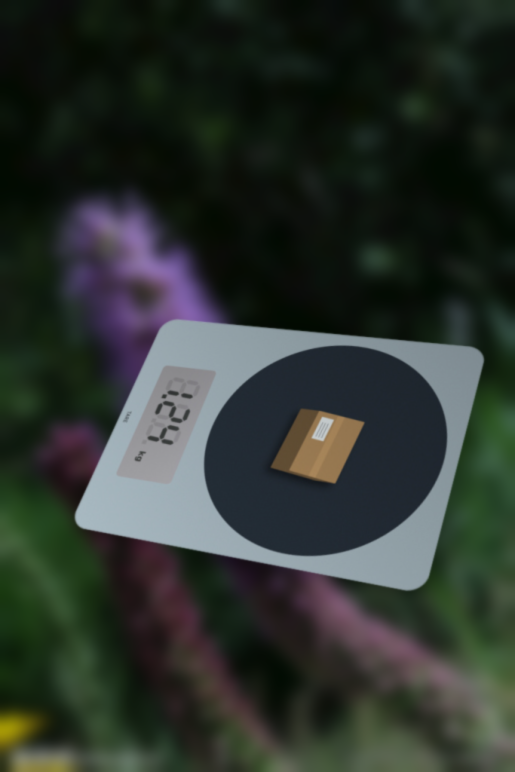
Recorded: 1.24
